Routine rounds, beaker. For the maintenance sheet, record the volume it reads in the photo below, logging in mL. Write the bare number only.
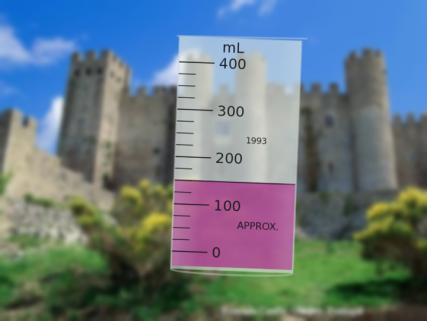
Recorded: 150
